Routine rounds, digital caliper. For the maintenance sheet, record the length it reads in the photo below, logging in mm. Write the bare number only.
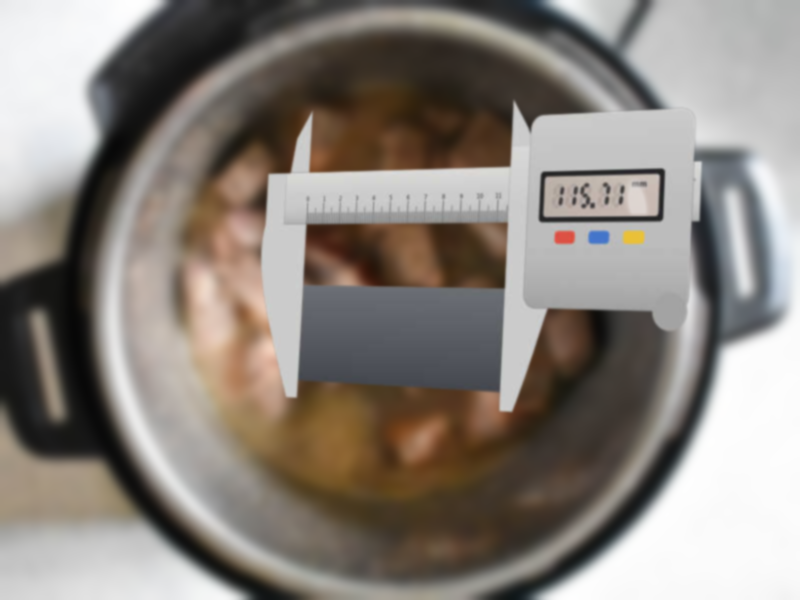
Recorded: 115.71
